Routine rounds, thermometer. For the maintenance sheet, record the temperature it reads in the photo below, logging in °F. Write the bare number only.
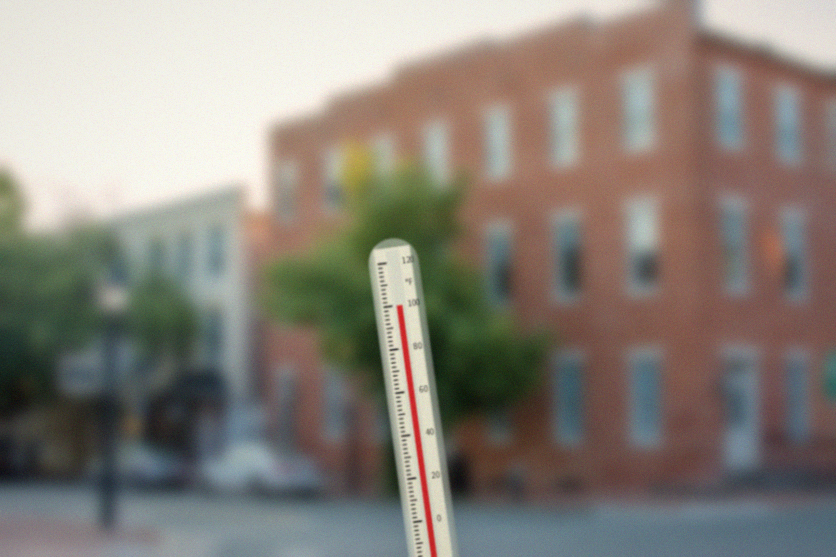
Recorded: 100
